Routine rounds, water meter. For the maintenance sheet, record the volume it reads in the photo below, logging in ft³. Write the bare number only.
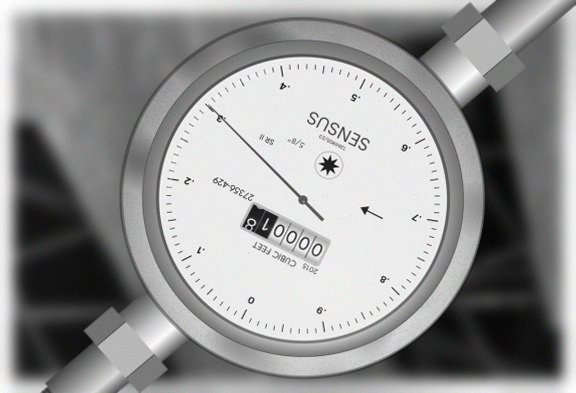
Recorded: 18.30
